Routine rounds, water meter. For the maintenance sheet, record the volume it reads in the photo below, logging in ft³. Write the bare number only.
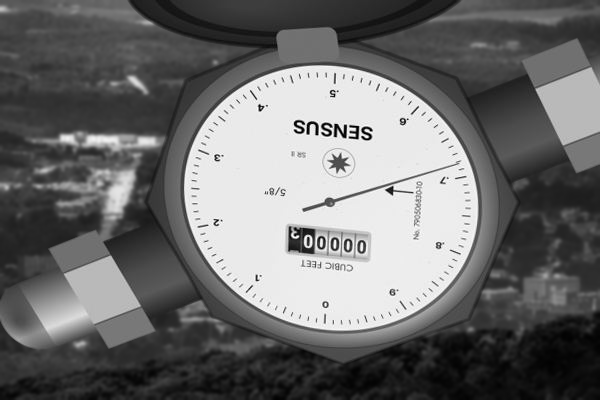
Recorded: 2.68
